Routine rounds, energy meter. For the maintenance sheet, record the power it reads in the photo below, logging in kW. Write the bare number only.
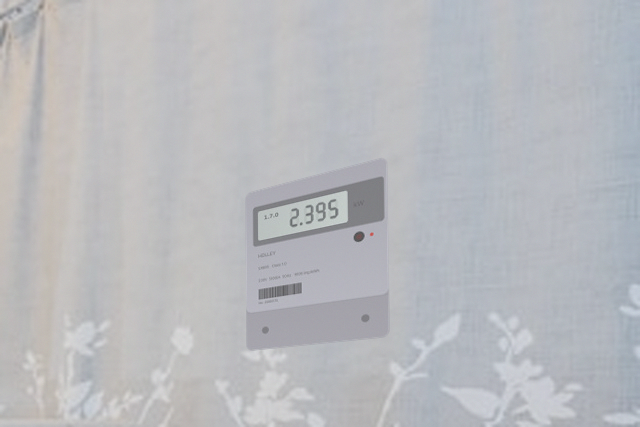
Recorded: 2.395
